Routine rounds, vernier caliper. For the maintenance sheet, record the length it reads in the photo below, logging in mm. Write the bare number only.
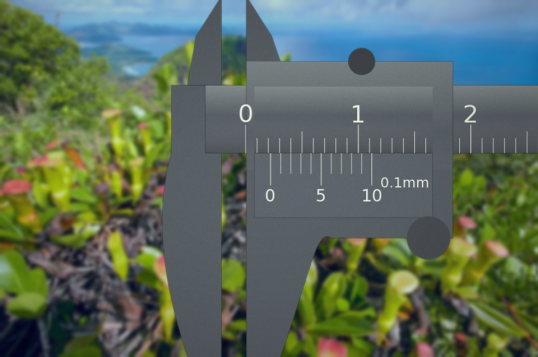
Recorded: 2.2
